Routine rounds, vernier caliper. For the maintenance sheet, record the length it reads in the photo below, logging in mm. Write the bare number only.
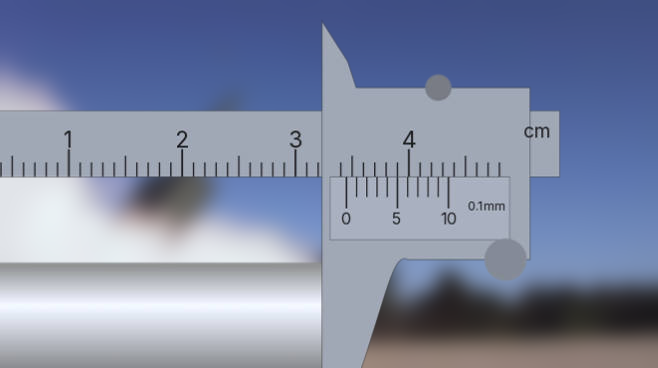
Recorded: 34.5
